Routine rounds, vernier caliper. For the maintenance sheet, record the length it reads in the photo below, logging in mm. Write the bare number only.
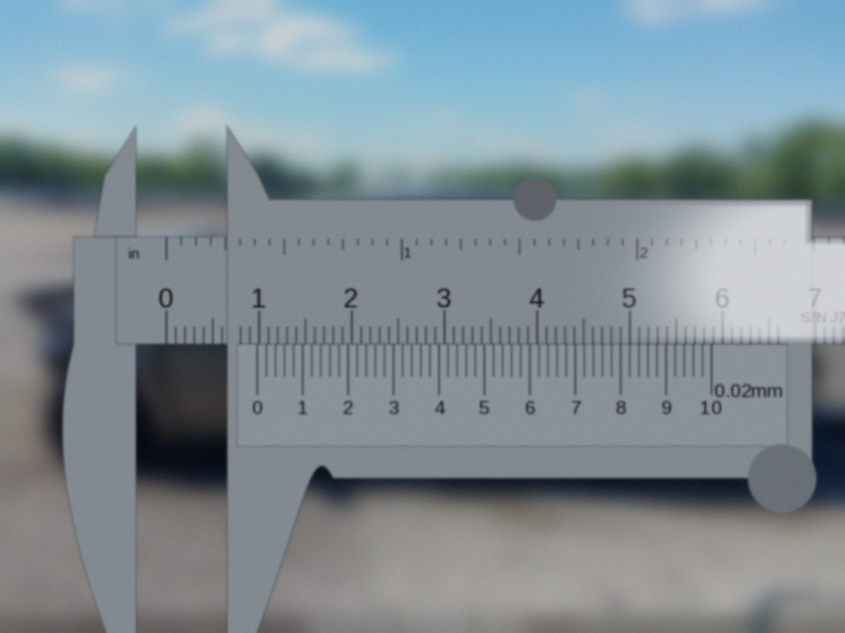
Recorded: 9.8
